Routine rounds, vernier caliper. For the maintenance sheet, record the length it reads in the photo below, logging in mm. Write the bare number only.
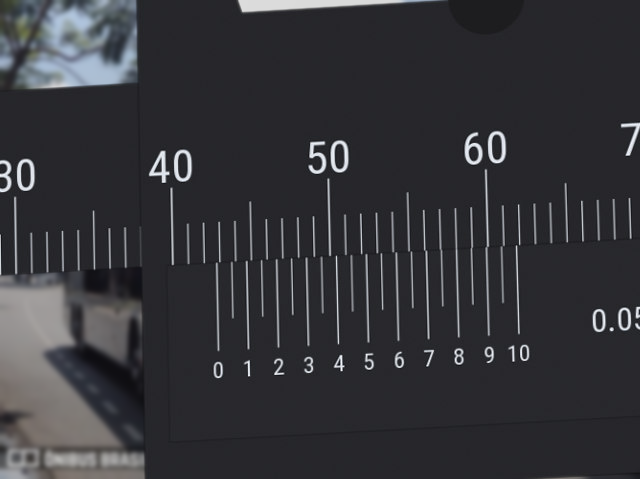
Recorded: 42.8
